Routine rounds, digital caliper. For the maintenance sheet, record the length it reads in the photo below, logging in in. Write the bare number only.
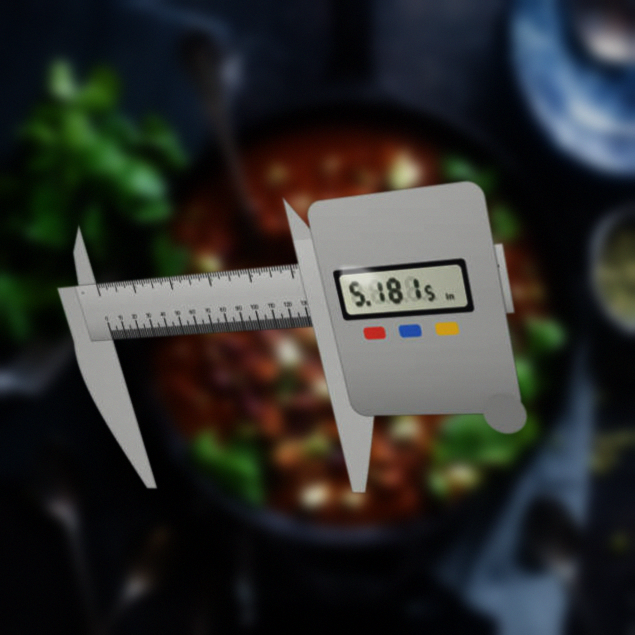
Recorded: 5.1815
